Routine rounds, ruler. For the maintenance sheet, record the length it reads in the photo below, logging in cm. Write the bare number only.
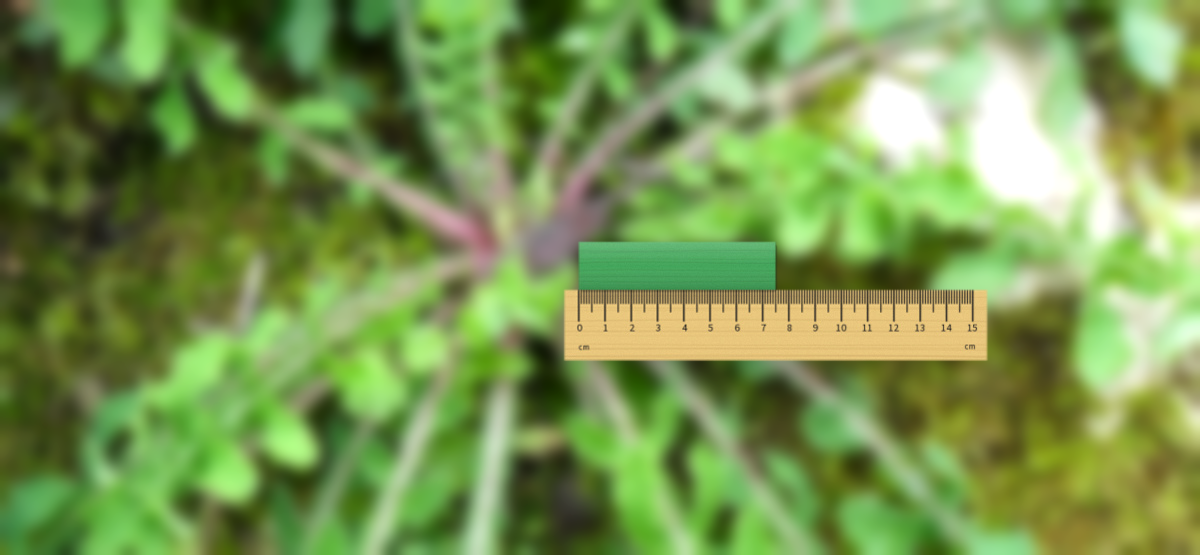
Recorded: 7.5
